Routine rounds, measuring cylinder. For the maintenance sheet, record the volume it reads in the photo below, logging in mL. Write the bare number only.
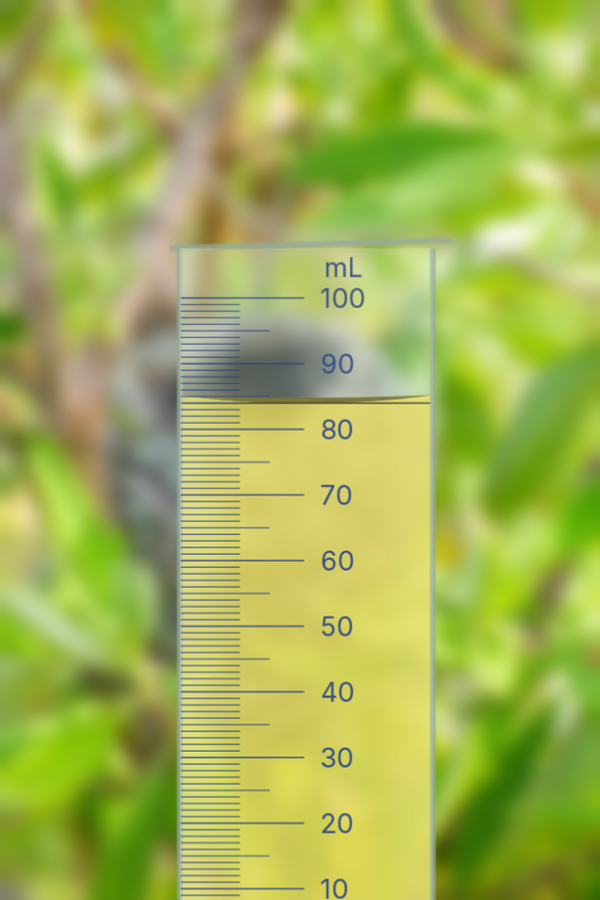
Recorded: 84
